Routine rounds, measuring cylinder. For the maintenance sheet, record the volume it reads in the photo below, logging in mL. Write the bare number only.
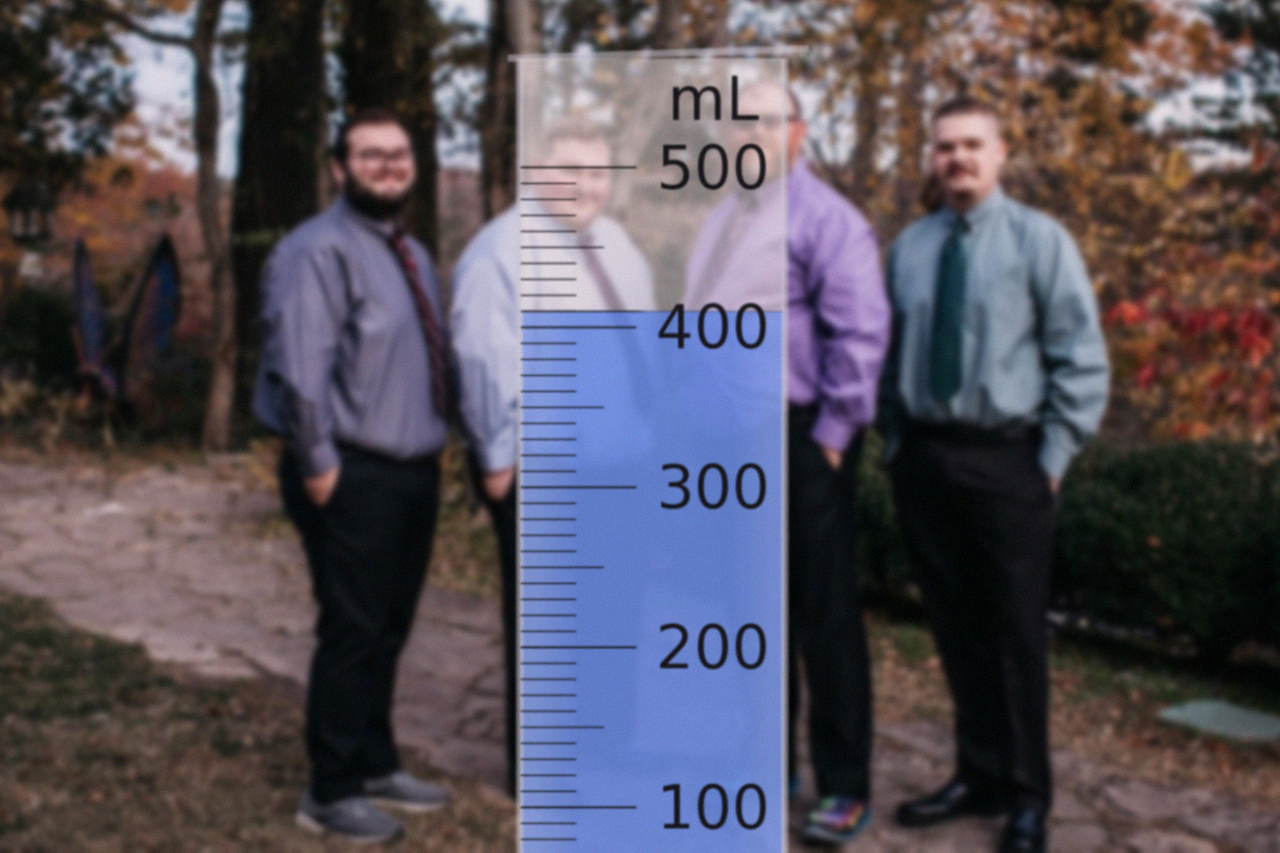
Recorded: 410
